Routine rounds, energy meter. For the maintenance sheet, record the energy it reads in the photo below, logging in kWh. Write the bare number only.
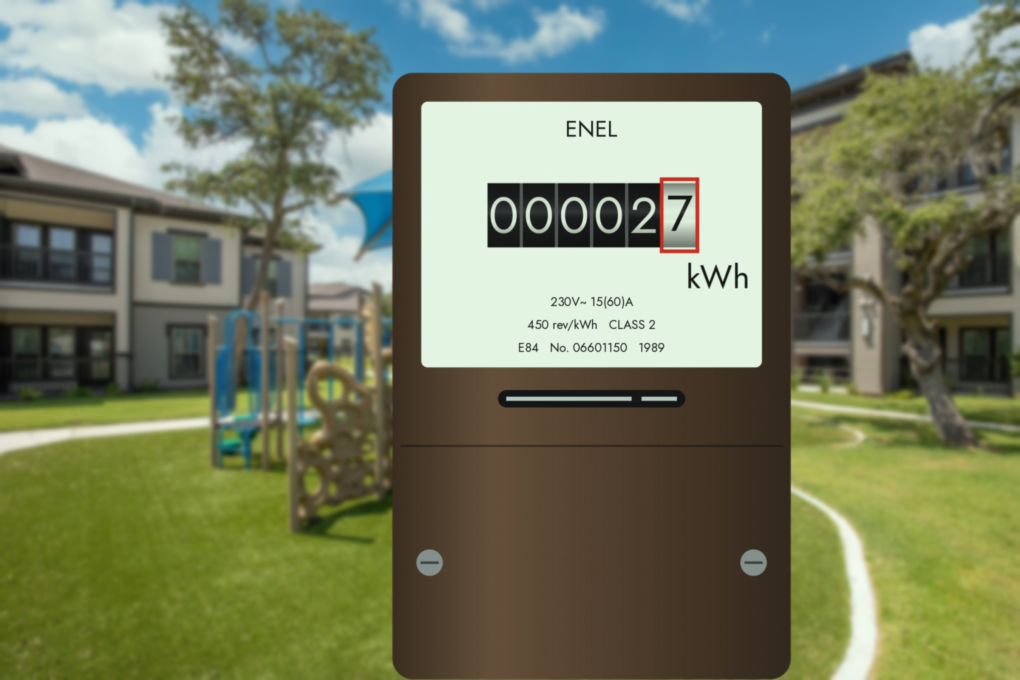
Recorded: 2.7
